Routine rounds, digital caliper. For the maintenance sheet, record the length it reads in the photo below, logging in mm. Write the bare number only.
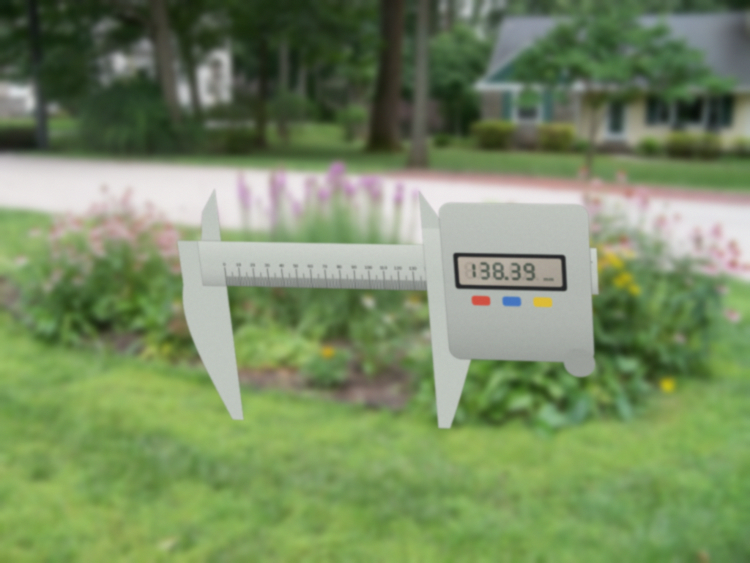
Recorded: 138.39
